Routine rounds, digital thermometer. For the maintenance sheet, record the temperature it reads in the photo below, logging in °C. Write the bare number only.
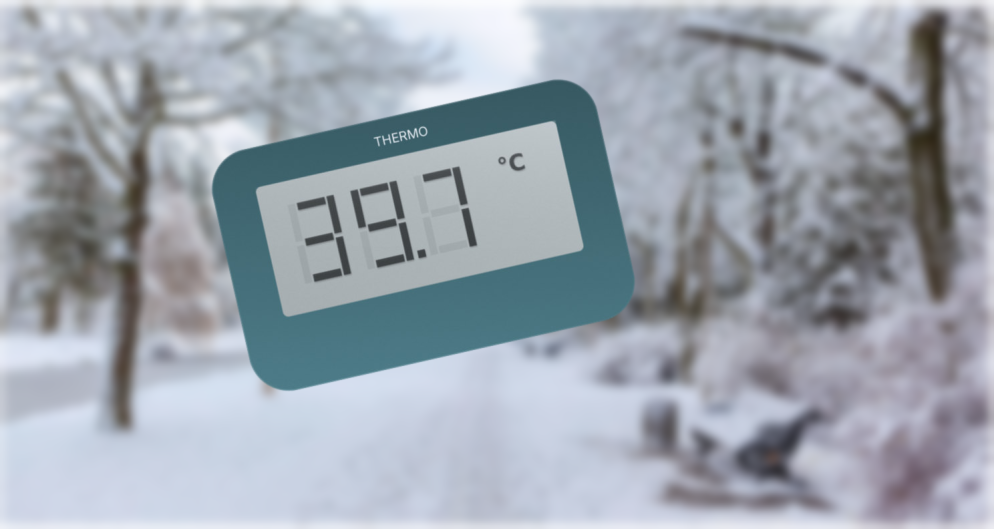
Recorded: 39.7
